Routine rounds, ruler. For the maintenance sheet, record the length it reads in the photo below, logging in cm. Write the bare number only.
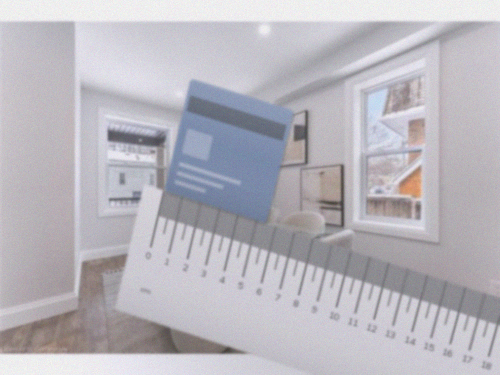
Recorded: 5.5
